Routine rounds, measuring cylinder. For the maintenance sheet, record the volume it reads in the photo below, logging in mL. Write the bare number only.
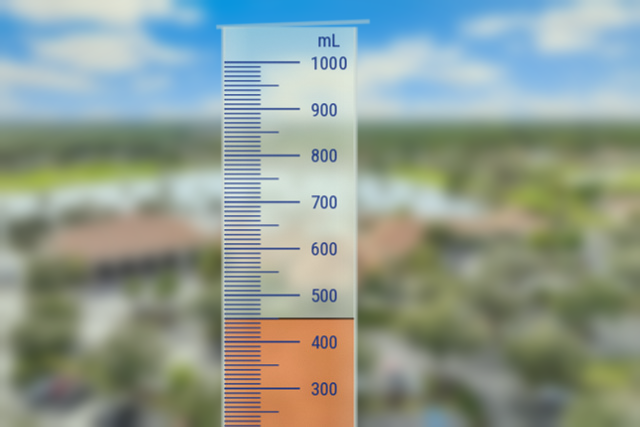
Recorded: 450
